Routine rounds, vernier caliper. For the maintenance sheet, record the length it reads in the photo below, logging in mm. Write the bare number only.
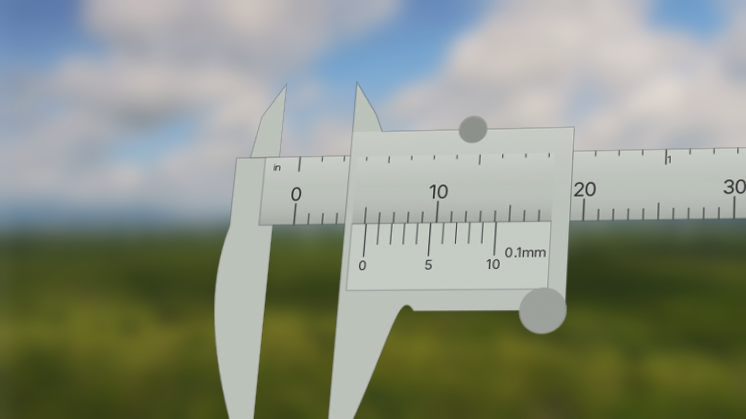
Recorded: 5.1
